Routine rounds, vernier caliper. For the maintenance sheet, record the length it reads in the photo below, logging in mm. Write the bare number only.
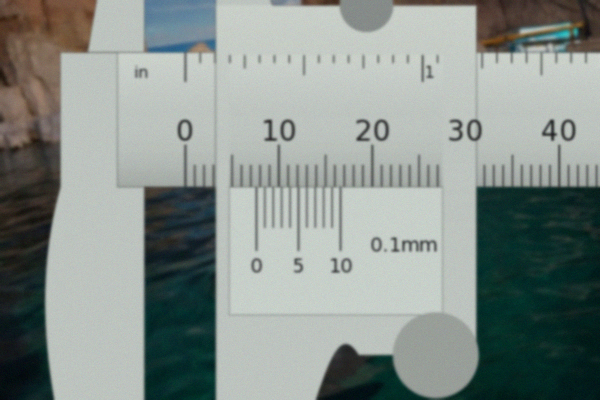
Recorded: 7.6
